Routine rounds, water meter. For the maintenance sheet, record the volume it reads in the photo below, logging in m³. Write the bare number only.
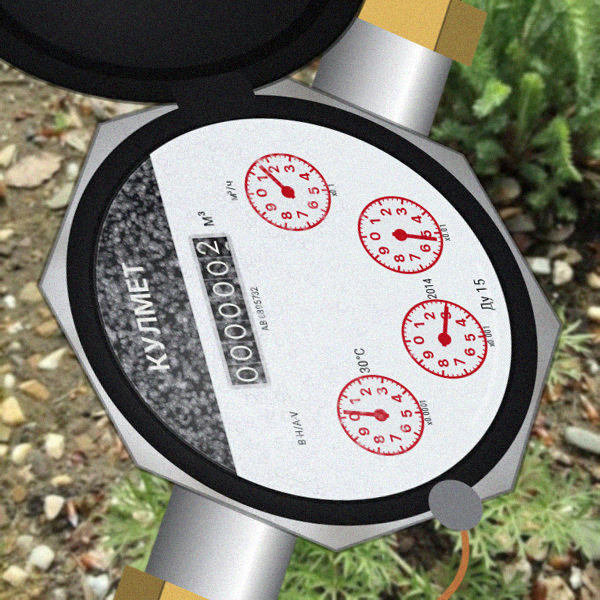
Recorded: 2.1530
